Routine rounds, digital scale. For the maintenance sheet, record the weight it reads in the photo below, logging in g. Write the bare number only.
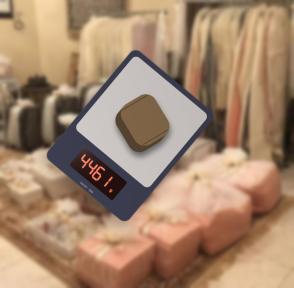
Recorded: 4461
